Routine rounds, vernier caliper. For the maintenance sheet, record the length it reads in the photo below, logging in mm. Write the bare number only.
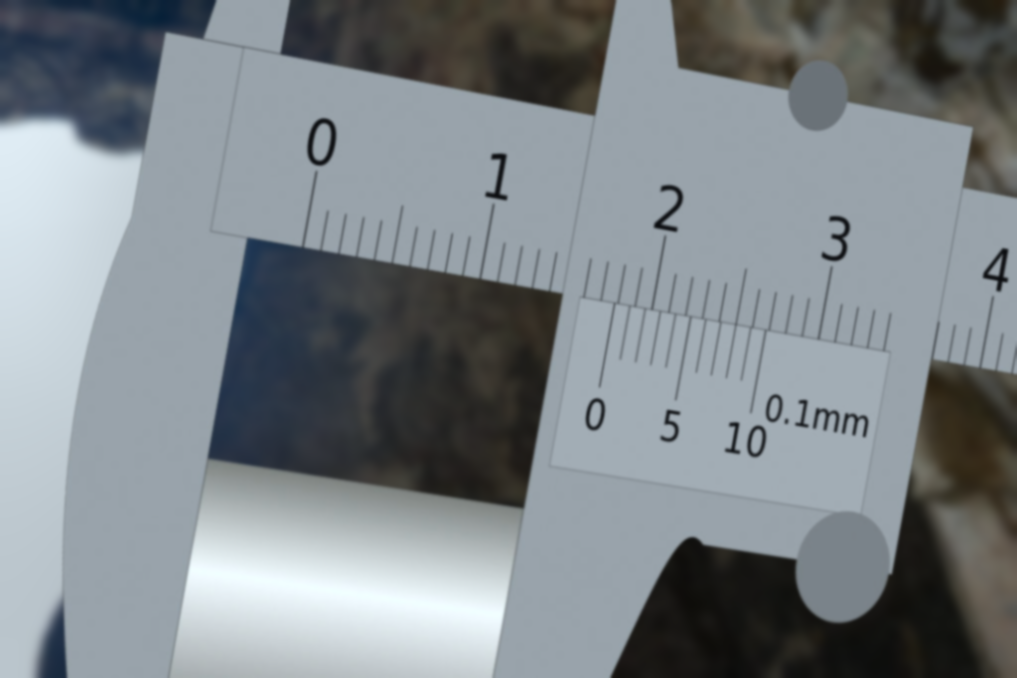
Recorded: 17.8
